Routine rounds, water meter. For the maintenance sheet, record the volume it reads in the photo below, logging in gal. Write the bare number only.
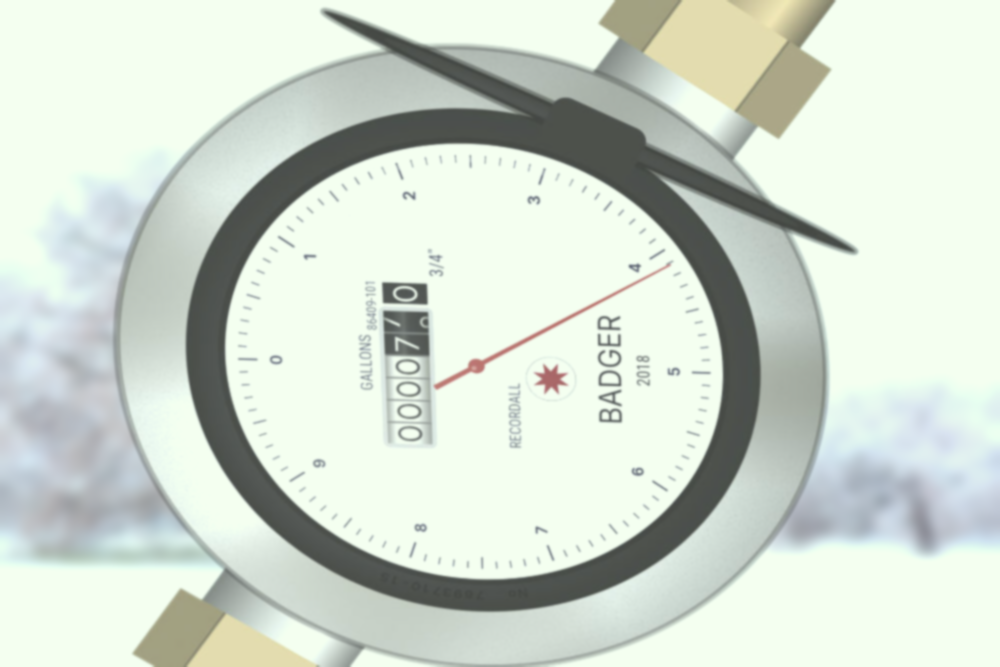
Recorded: 774.1
